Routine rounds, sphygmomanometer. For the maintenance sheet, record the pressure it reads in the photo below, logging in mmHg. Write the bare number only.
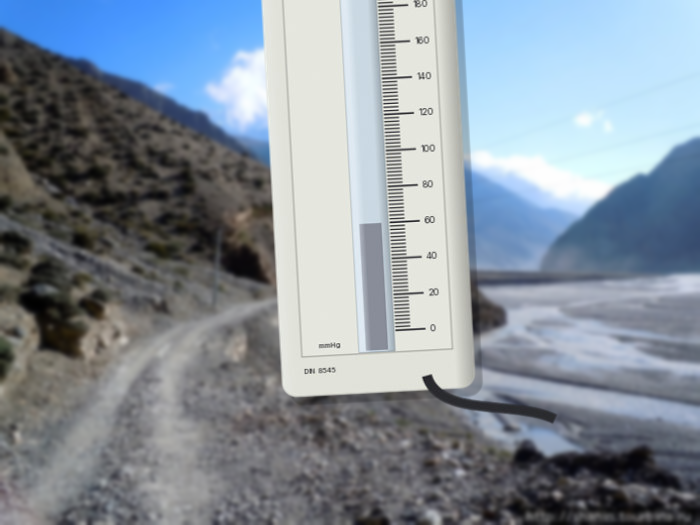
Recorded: 60
